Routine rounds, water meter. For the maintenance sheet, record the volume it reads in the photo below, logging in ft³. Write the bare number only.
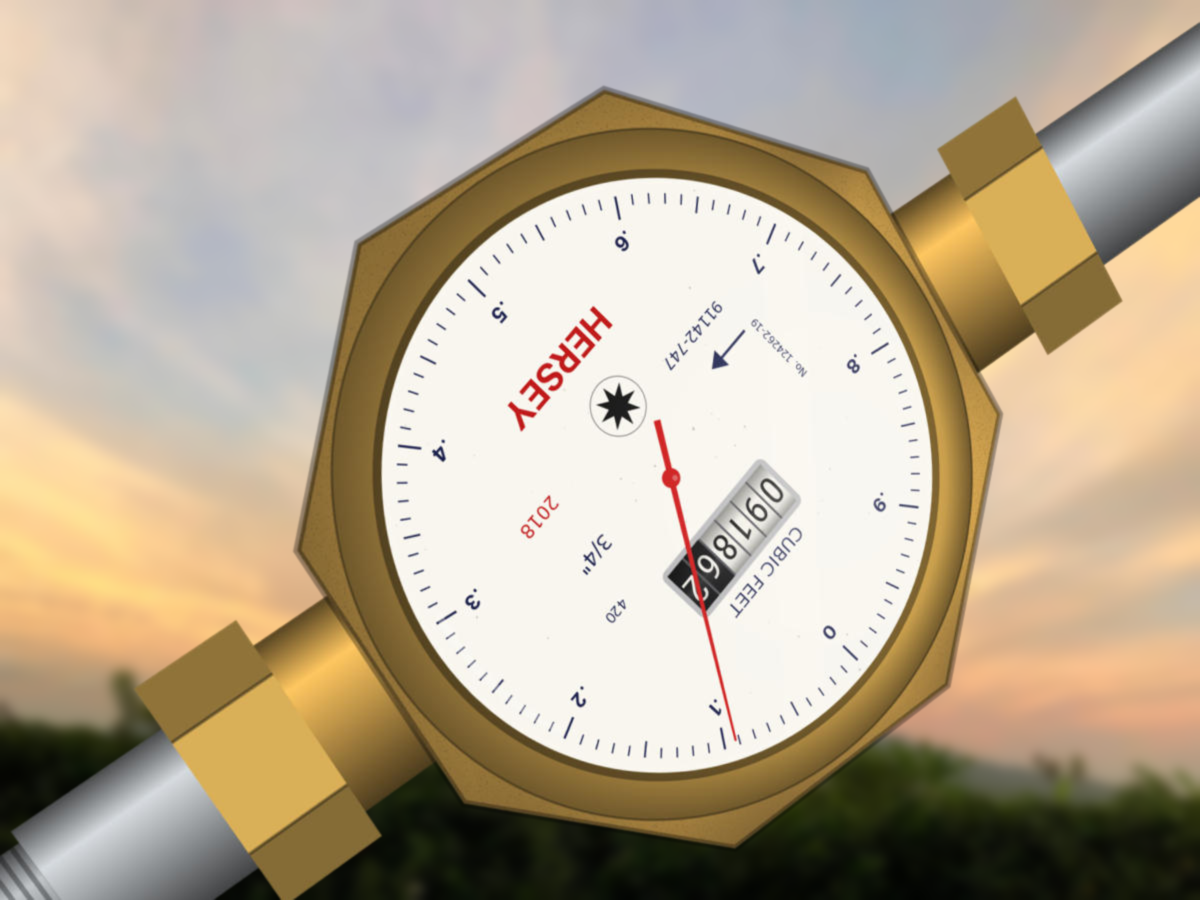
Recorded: 91862.09
